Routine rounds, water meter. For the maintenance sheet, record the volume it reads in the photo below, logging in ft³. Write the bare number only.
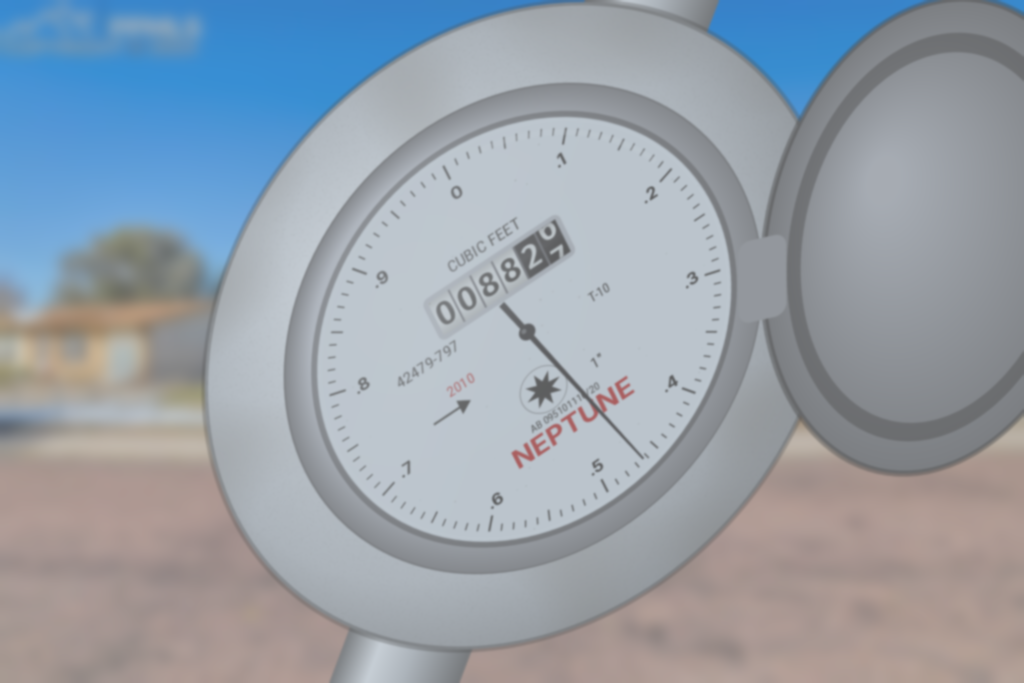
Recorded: 8826.46
